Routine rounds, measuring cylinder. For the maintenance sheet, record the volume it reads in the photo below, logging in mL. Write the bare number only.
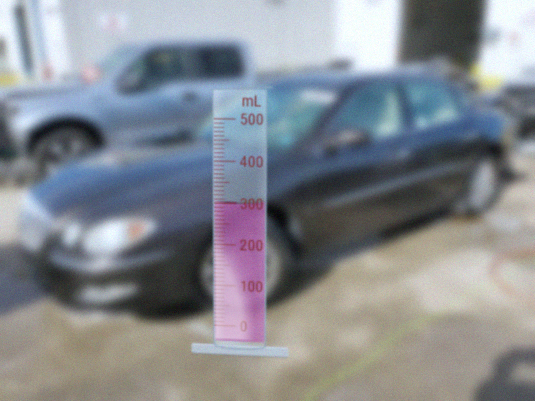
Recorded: 300
